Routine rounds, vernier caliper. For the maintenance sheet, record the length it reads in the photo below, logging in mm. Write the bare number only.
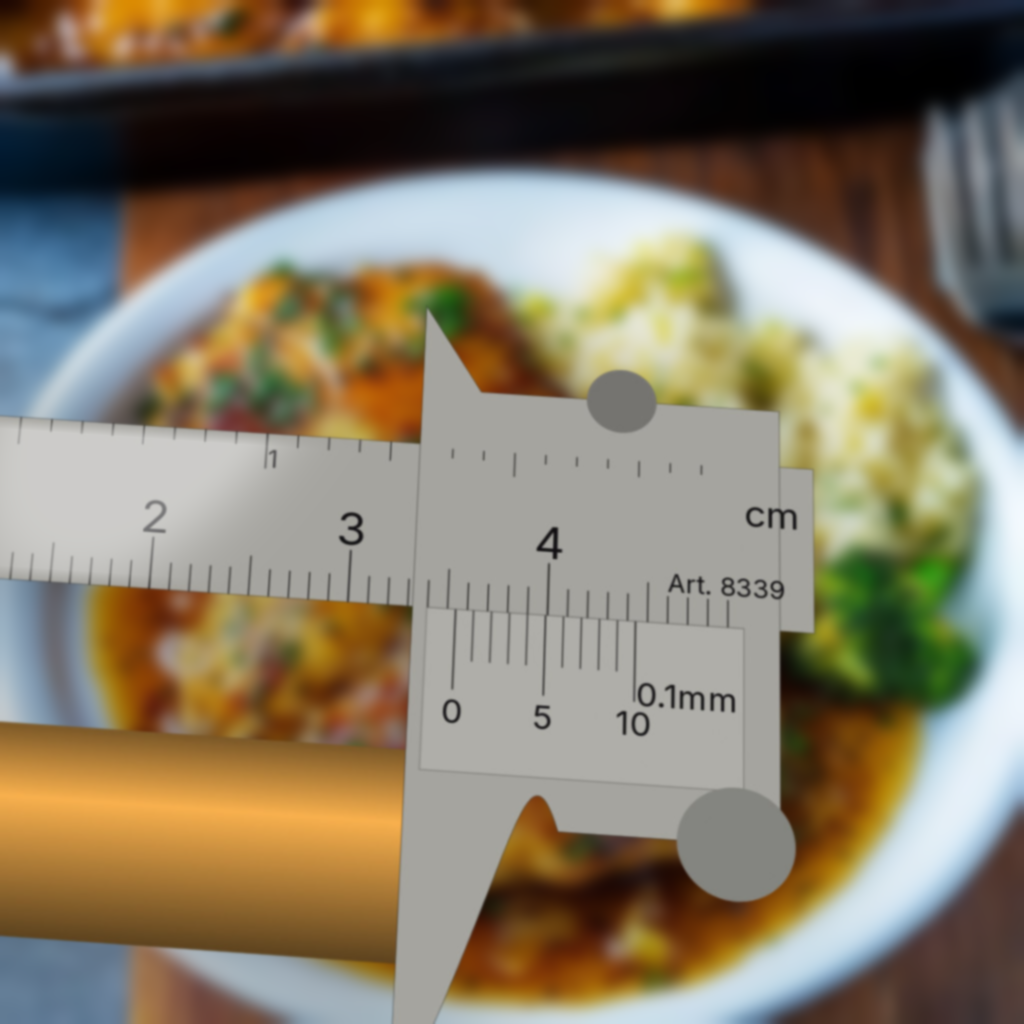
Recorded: 35.4
